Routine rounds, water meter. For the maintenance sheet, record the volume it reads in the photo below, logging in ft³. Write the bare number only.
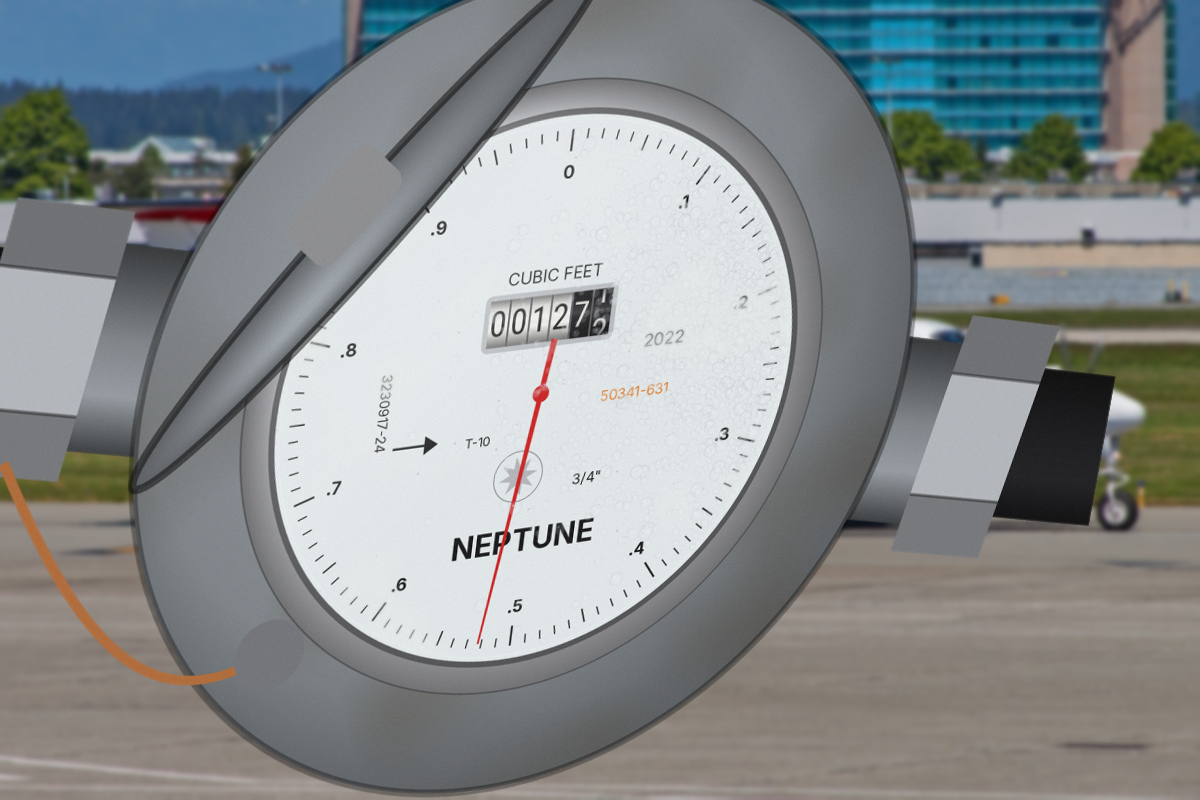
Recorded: 1271.52
